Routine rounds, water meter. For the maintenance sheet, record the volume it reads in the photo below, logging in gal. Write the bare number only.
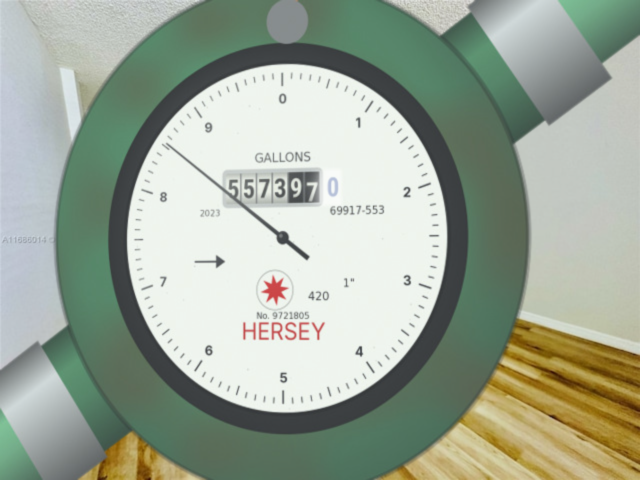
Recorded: 5573968.5
